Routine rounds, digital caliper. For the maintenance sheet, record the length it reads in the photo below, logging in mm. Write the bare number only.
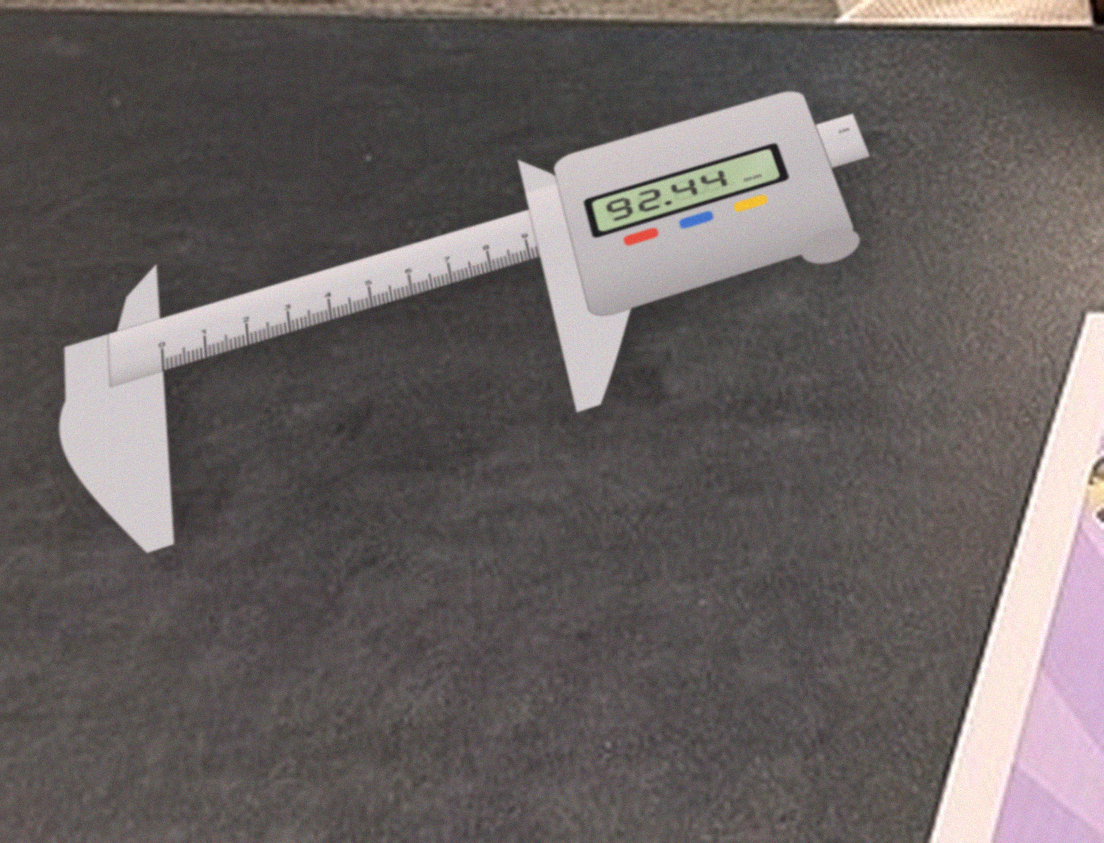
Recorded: 92.44
